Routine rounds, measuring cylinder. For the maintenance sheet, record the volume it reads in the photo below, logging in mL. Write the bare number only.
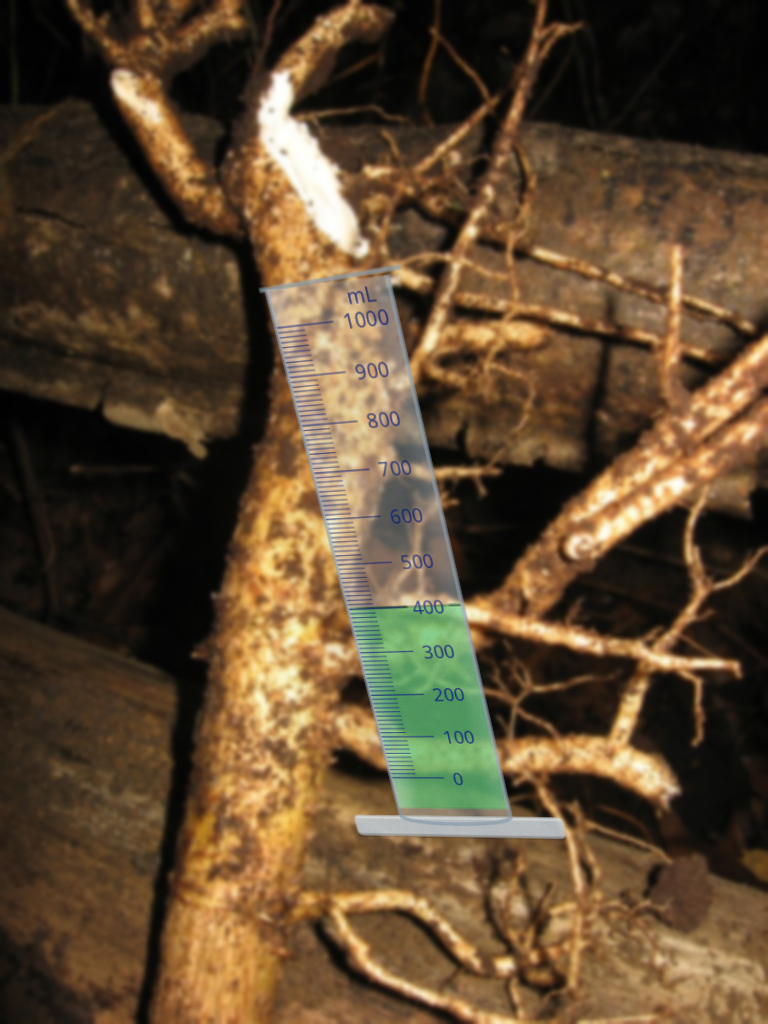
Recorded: 400
